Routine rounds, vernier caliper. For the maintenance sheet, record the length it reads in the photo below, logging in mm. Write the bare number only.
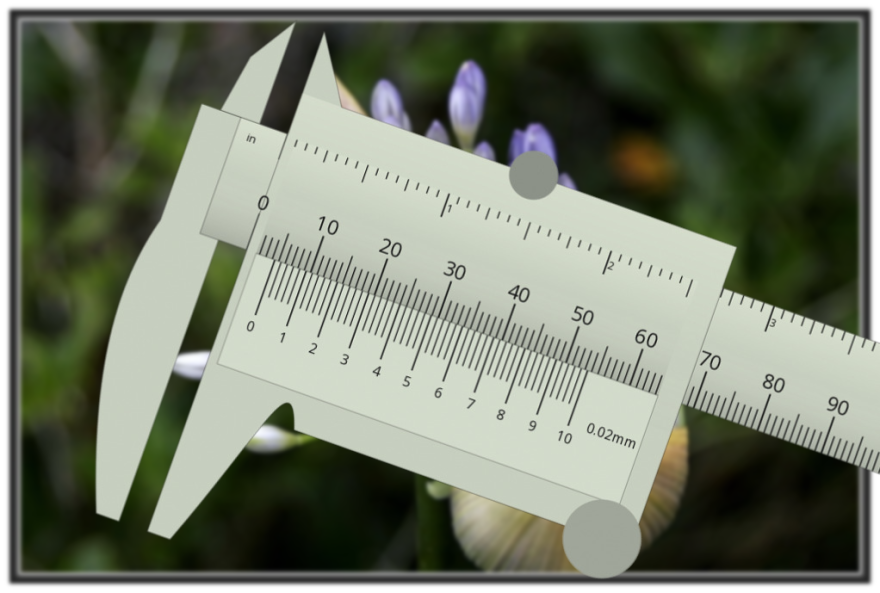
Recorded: 4.4
